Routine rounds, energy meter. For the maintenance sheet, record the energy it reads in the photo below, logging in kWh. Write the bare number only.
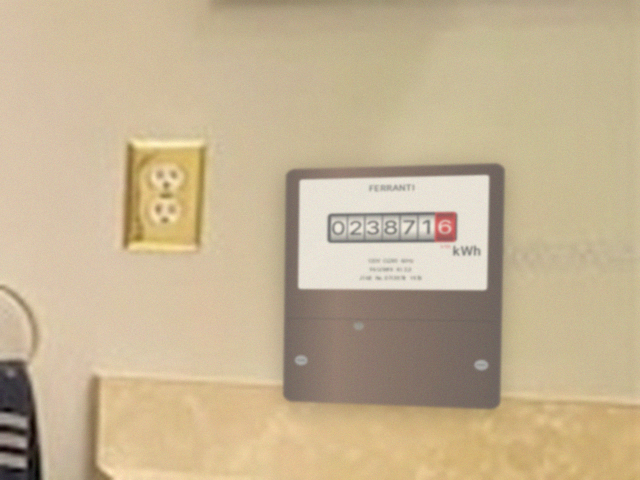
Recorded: 23871.6
